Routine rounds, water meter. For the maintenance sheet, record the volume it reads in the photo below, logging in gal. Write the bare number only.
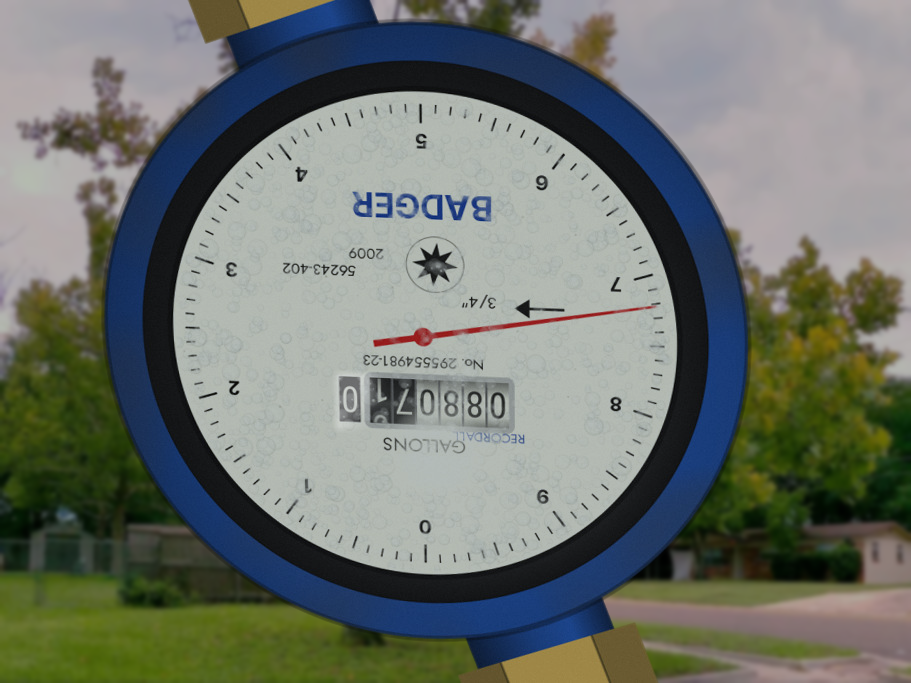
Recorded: 880707.2
